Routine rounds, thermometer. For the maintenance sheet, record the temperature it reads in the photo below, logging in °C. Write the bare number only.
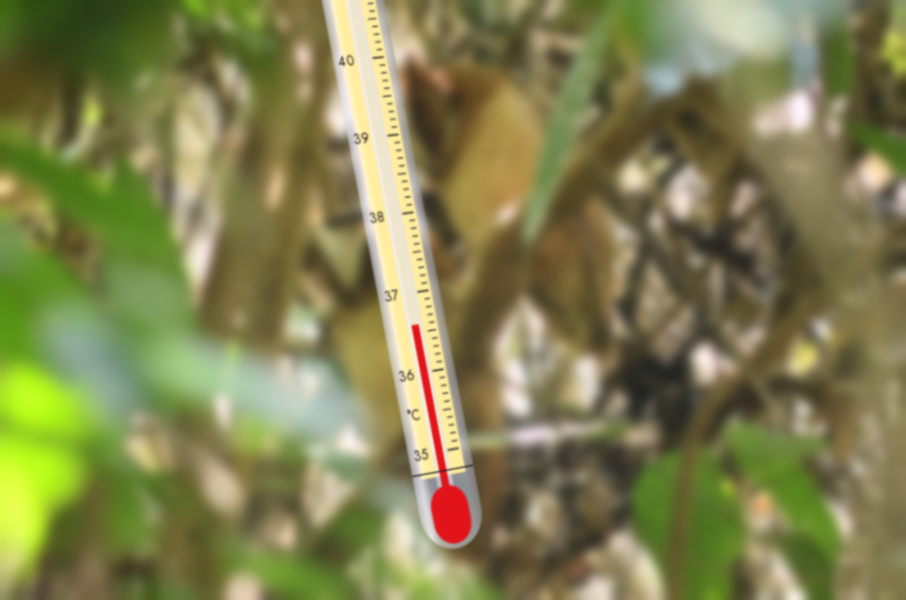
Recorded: 36.6
